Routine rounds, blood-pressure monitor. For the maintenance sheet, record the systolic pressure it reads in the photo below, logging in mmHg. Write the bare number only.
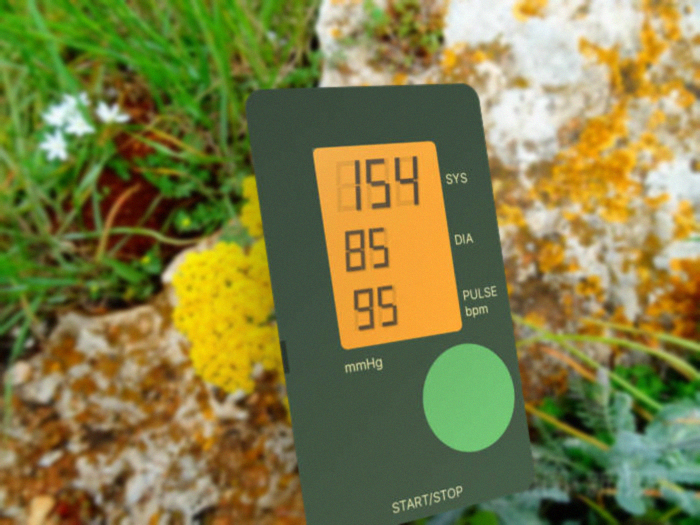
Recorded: 154
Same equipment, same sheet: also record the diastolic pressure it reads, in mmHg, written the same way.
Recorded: 85
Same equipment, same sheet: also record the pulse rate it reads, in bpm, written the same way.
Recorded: 95
